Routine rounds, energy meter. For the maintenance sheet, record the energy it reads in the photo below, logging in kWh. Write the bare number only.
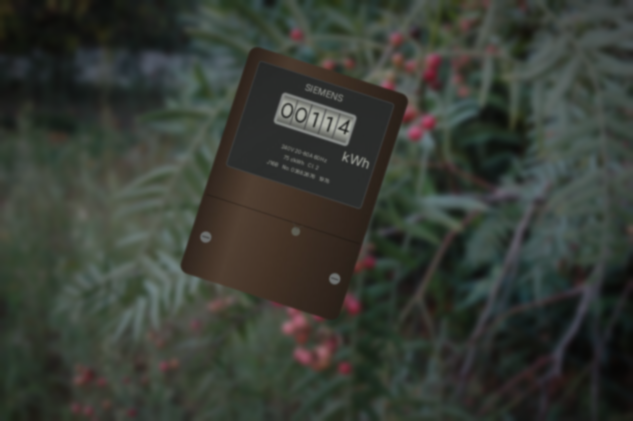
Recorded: 114
